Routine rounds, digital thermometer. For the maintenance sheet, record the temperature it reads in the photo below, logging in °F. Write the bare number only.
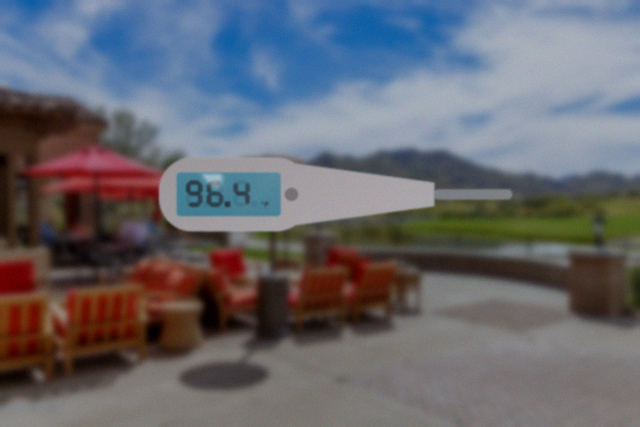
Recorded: 96.4
